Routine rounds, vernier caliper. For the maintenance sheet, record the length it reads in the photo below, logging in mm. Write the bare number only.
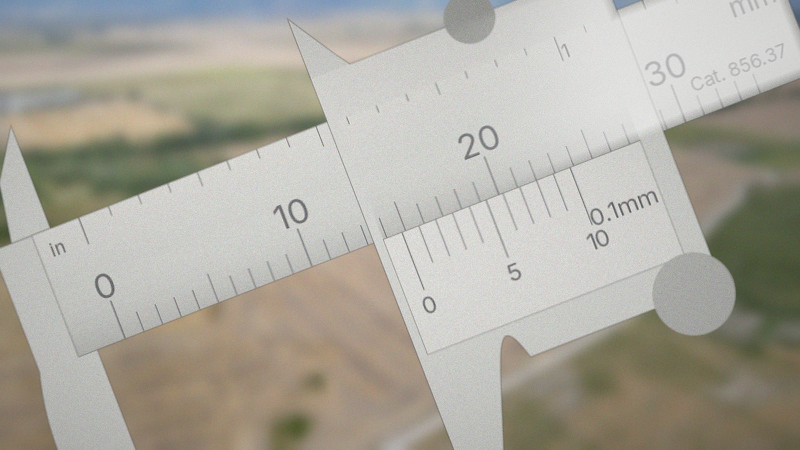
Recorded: 14.8
